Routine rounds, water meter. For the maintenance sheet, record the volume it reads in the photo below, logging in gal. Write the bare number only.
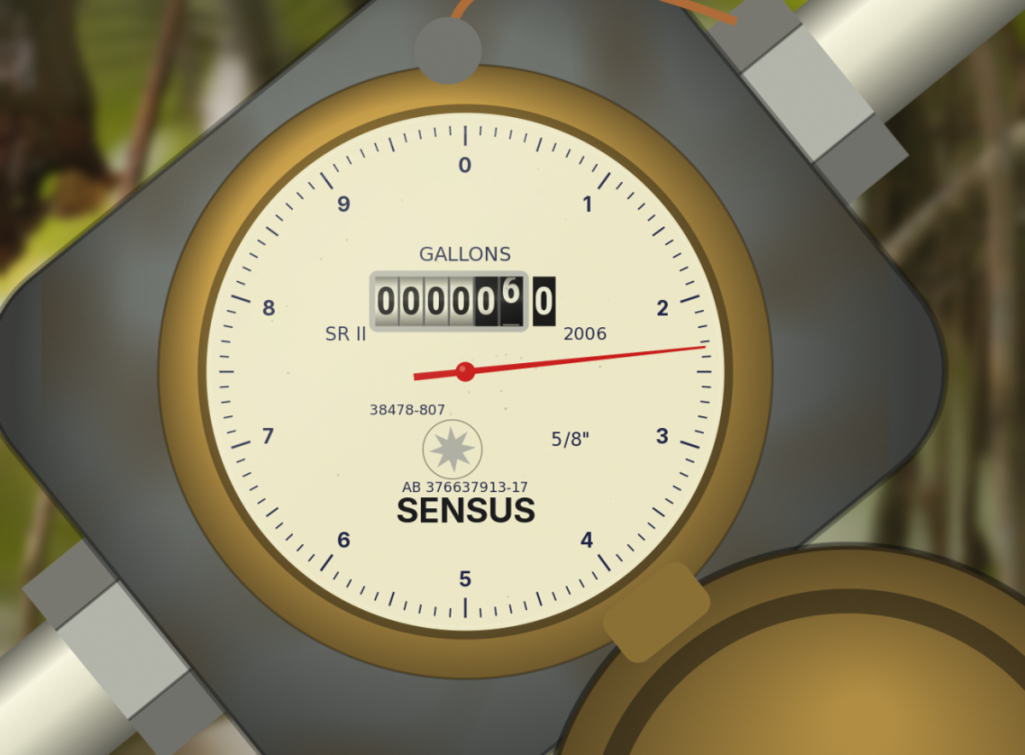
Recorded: 62.3
